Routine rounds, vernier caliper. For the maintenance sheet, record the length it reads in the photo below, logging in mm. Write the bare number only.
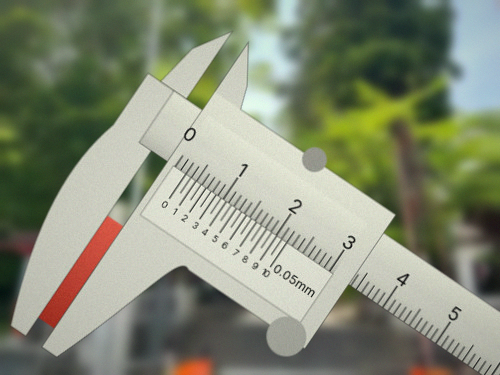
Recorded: 3.0
